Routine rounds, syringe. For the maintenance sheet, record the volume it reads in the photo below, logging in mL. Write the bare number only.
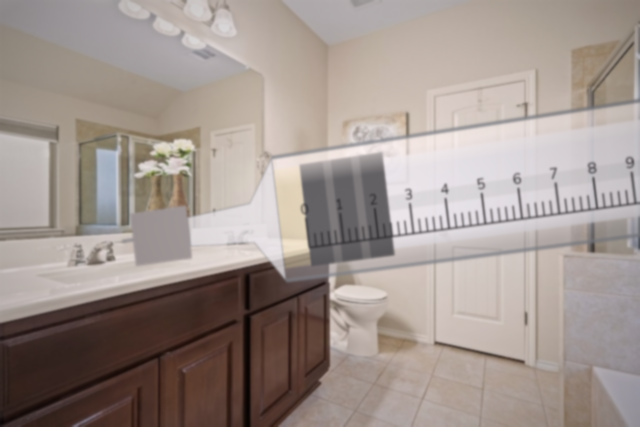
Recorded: 0
